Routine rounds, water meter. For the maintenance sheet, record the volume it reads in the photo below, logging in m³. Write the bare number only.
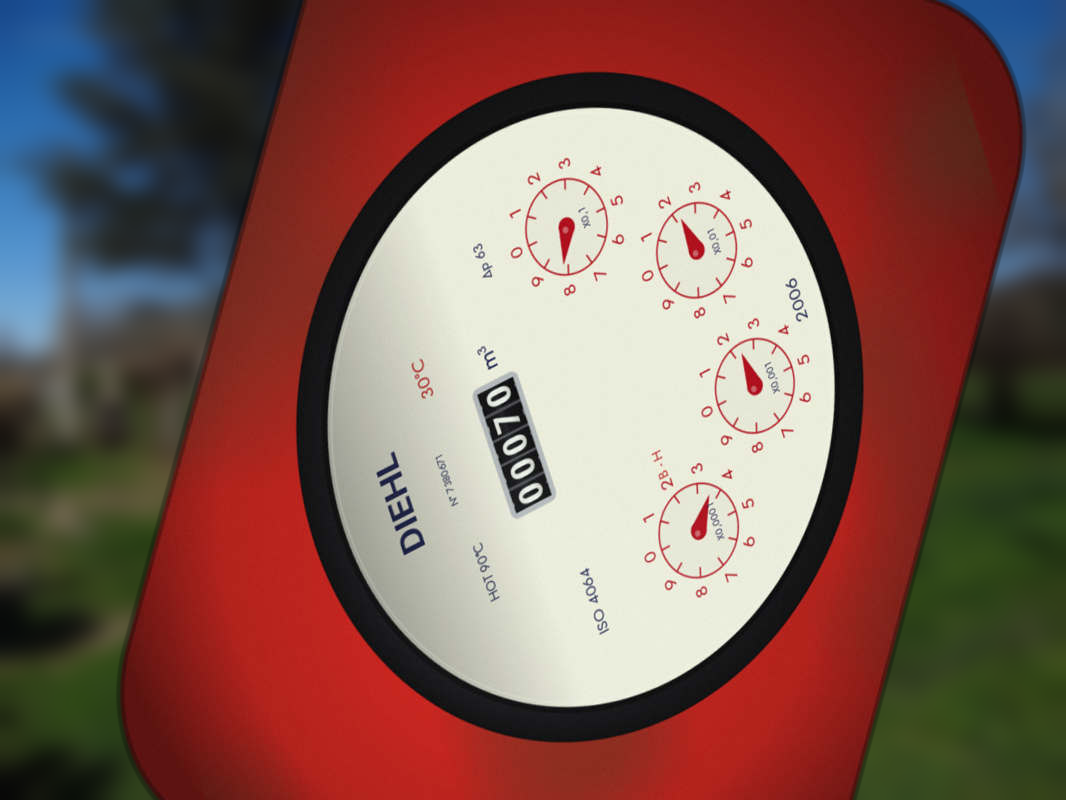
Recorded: 70.8223
